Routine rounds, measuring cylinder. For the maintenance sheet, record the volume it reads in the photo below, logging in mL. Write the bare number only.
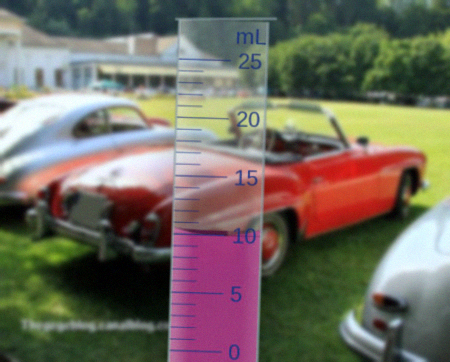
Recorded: 10
